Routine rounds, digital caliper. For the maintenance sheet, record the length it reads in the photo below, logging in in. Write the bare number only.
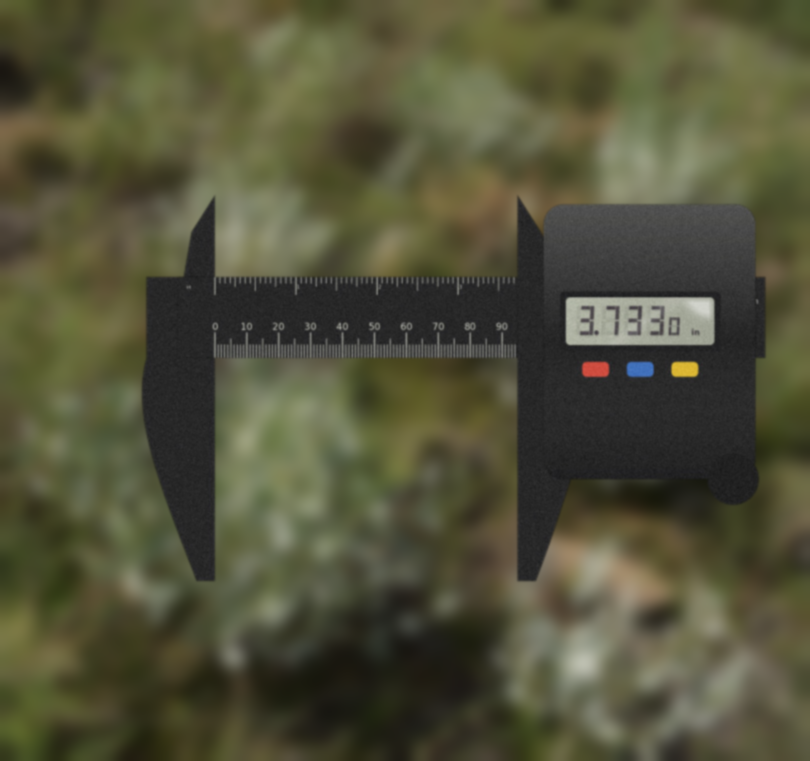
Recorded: 3.7330
